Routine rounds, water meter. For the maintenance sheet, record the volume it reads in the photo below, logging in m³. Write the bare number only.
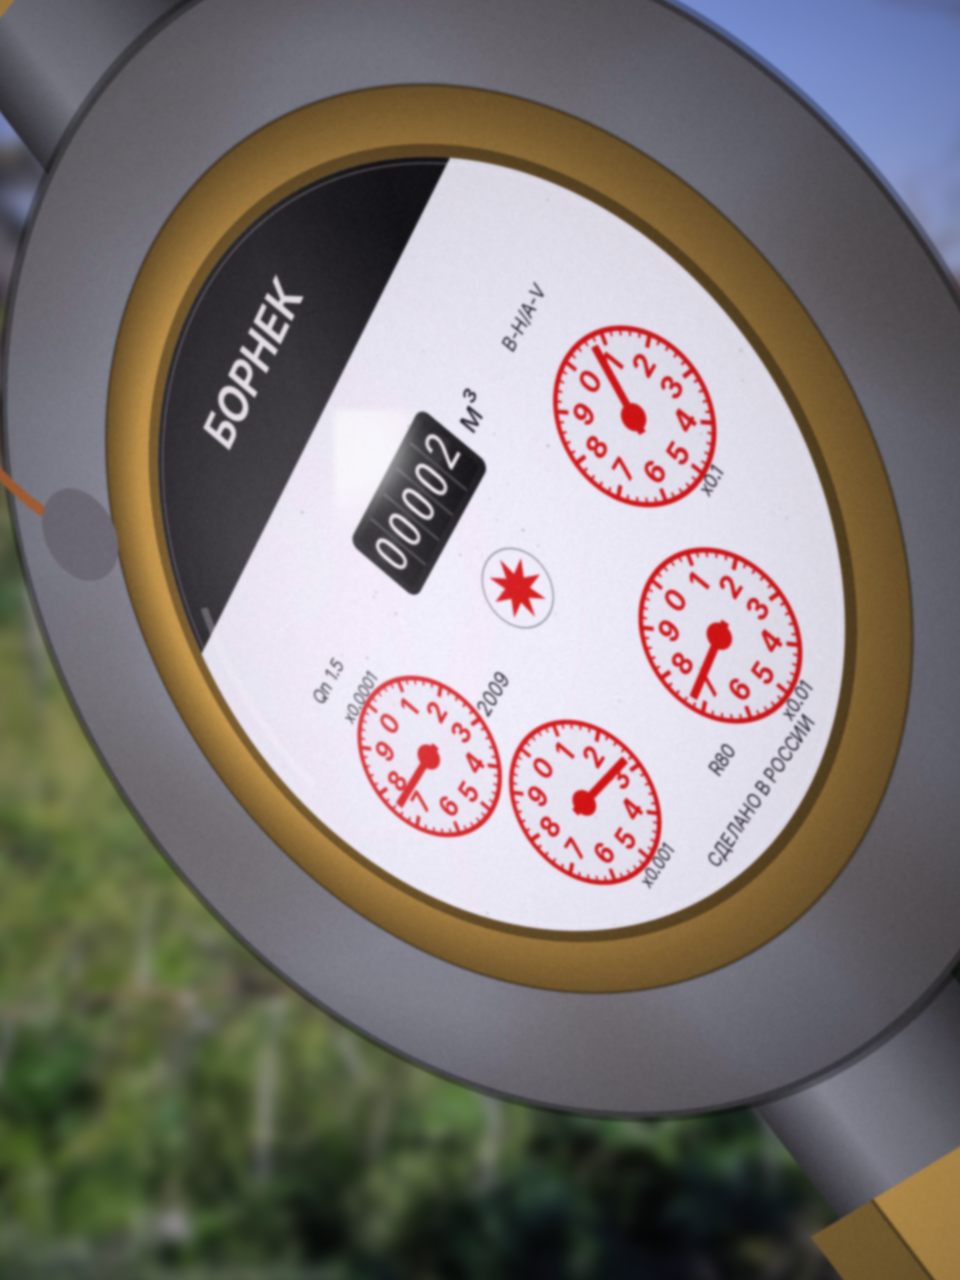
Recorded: 2.0727
